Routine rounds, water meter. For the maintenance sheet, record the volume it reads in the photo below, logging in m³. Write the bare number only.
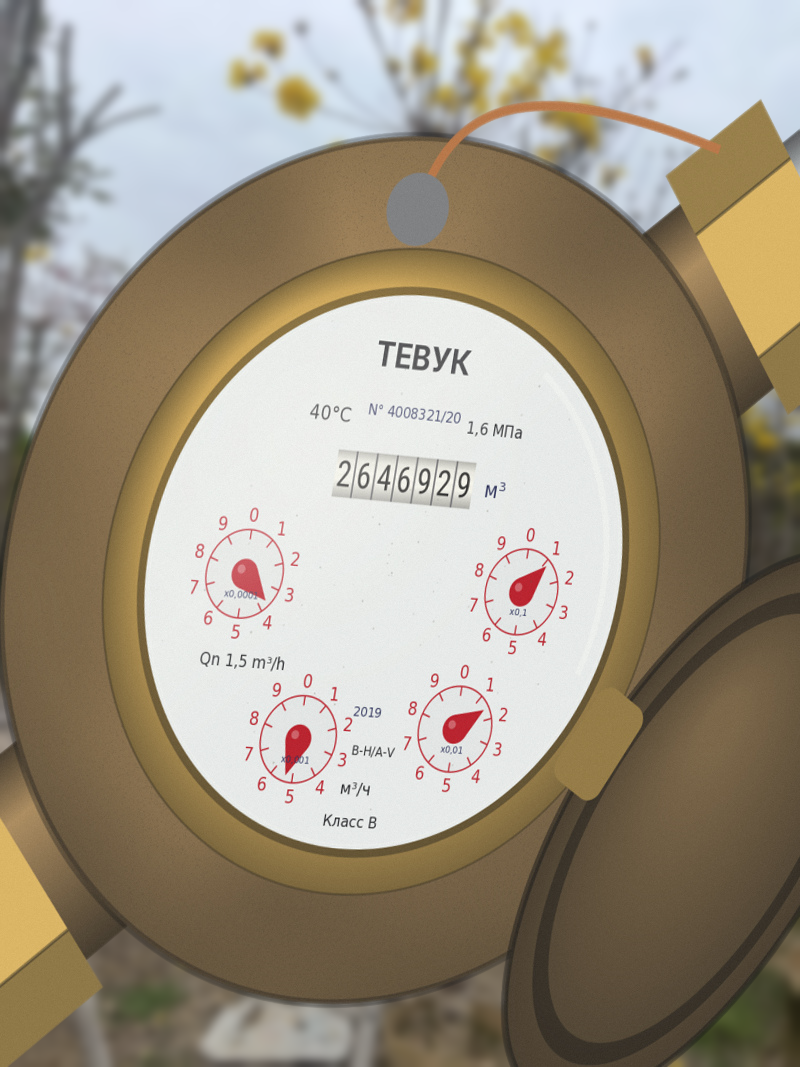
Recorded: 2646929.1153
